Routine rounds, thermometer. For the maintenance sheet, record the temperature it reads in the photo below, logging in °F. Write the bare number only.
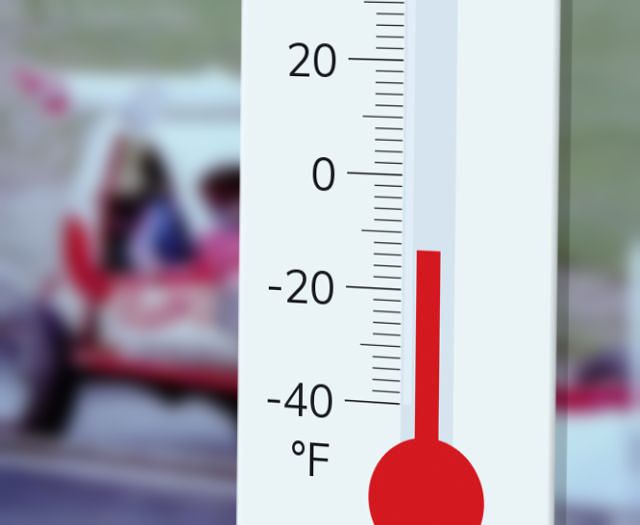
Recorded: -13
